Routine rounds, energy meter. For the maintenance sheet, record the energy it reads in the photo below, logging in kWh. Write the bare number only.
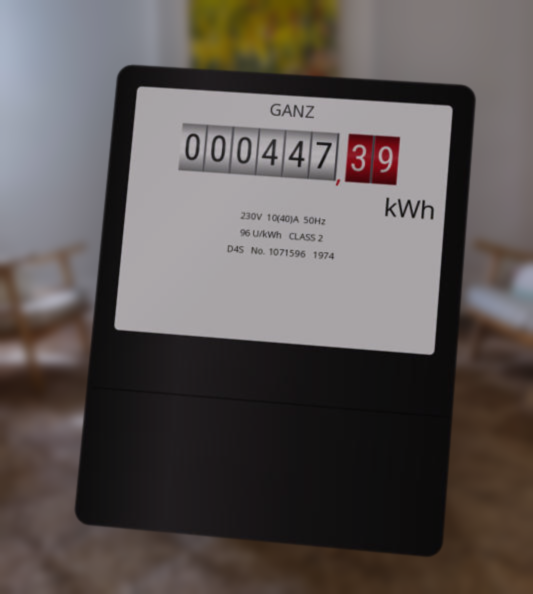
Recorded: 447.39
